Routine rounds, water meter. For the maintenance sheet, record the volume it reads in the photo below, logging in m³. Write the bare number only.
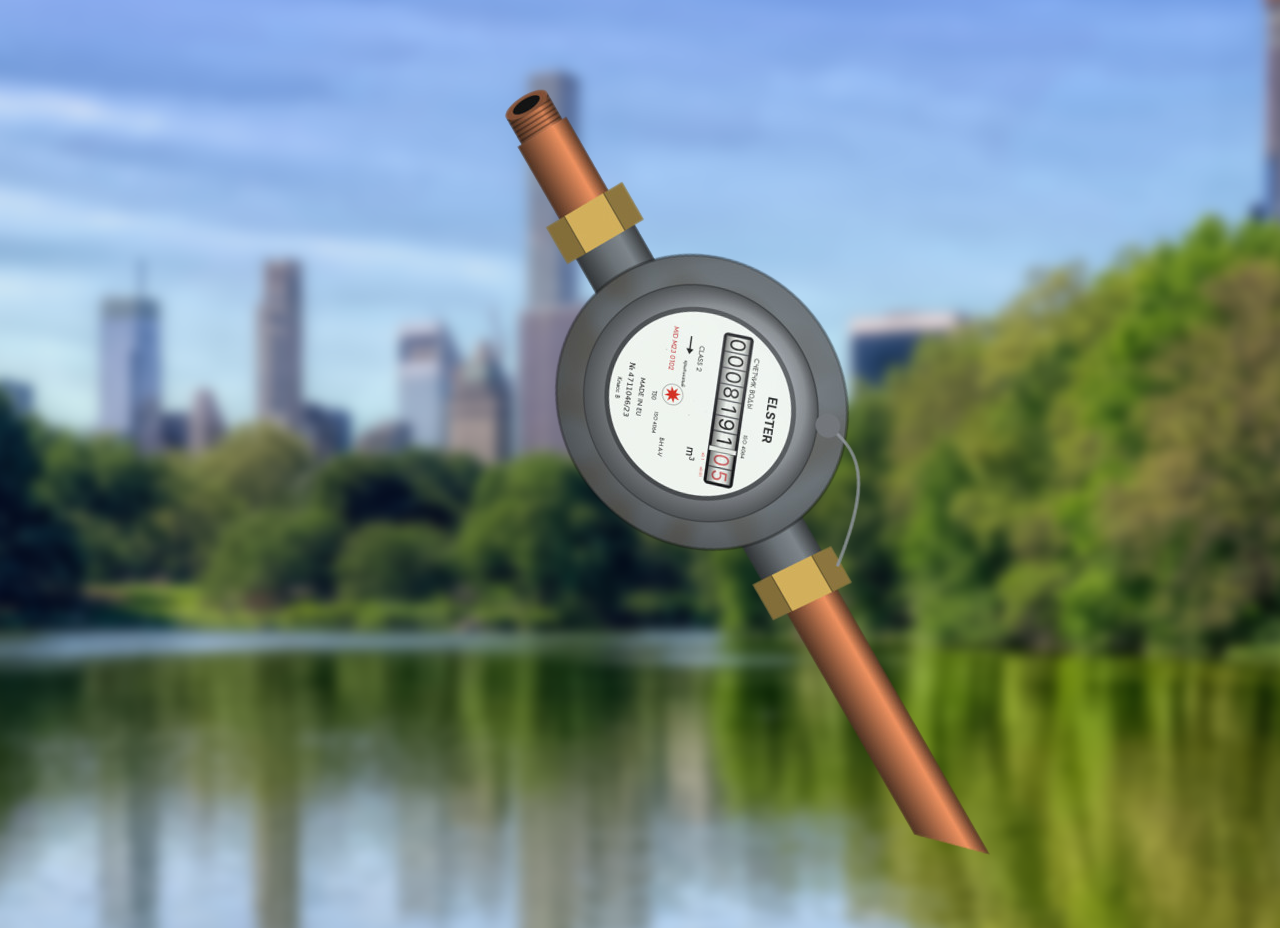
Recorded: 8191.05
